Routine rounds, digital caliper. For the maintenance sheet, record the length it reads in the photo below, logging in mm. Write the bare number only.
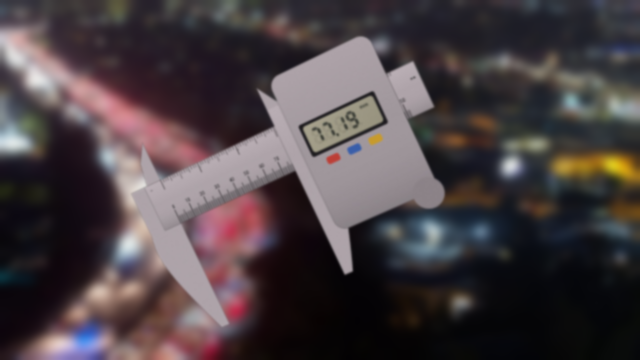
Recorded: 77.19
